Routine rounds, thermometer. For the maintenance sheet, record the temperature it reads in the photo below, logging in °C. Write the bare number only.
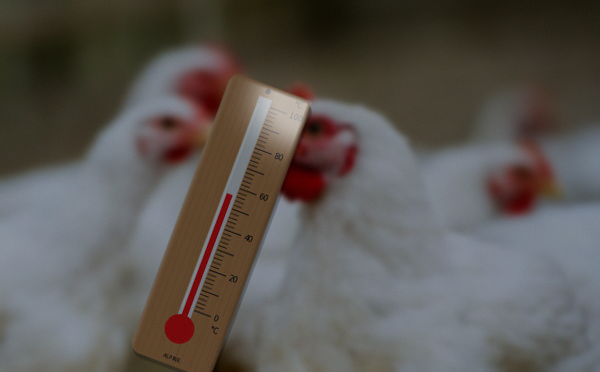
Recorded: 56
